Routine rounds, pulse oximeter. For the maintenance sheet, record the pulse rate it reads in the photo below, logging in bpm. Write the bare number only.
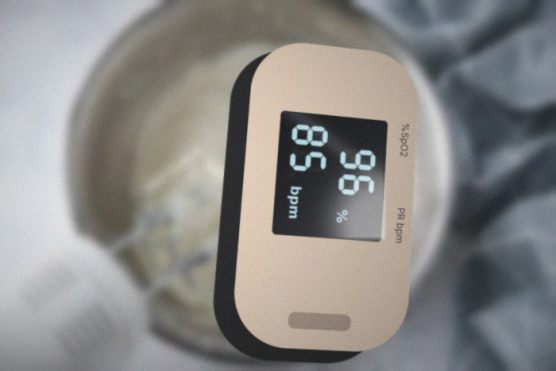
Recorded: 85
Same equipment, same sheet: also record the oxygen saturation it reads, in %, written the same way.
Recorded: 96
